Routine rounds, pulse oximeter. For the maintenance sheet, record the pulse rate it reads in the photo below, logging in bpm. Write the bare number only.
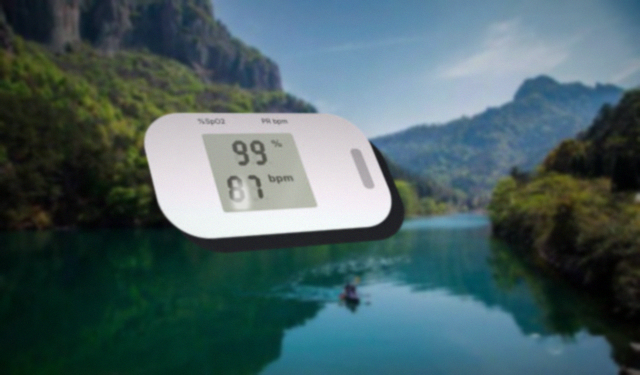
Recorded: 87
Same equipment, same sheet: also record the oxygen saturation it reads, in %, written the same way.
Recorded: 99
